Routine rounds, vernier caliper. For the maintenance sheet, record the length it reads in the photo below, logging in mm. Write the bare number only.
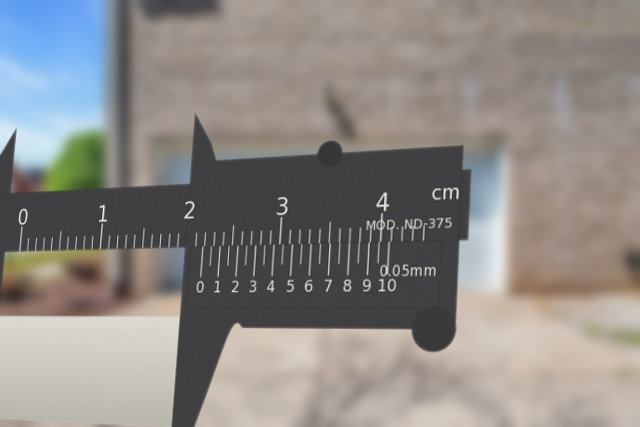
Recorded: 21.8
